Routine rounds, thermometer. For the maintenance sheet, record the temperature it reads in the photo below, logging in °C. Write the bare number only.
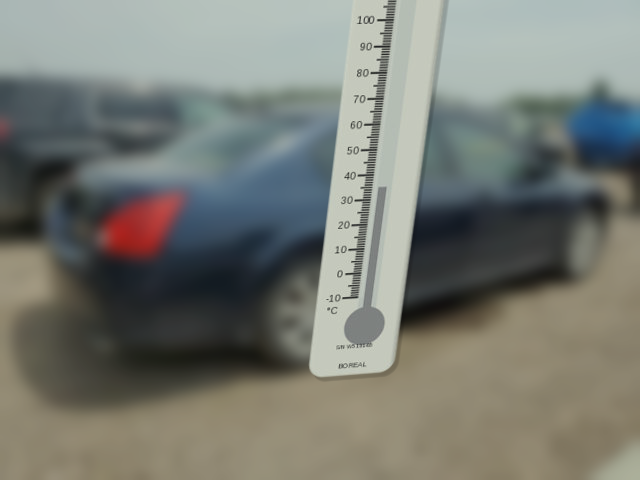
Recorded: 35
